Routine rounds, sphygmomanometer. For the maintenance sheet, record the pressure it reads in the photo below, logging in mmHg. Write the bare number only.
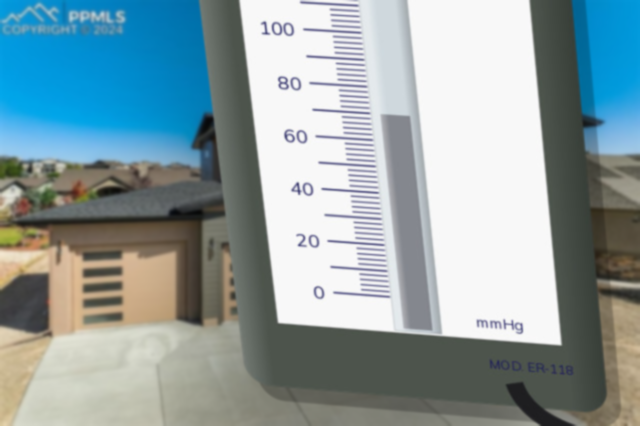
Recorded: 70
